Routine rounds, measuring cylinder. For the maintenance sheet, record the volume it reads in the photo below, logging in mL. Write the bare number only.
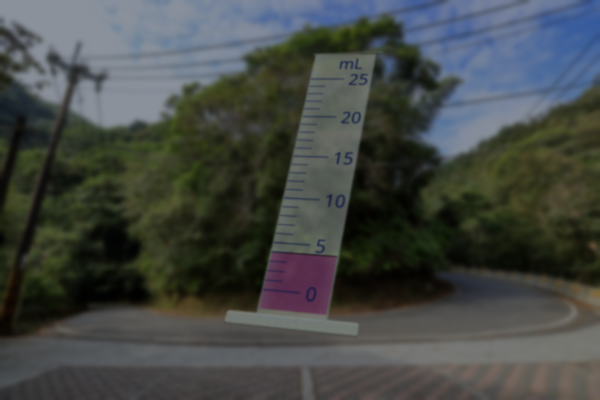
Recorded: 4
